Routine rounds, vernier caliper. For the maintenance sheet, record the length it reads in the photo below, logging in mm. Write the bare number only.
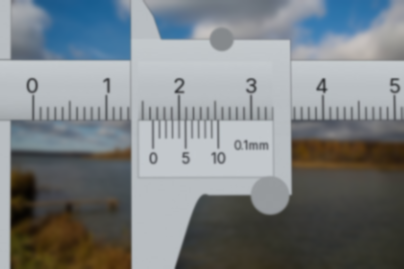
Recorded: 16.4
